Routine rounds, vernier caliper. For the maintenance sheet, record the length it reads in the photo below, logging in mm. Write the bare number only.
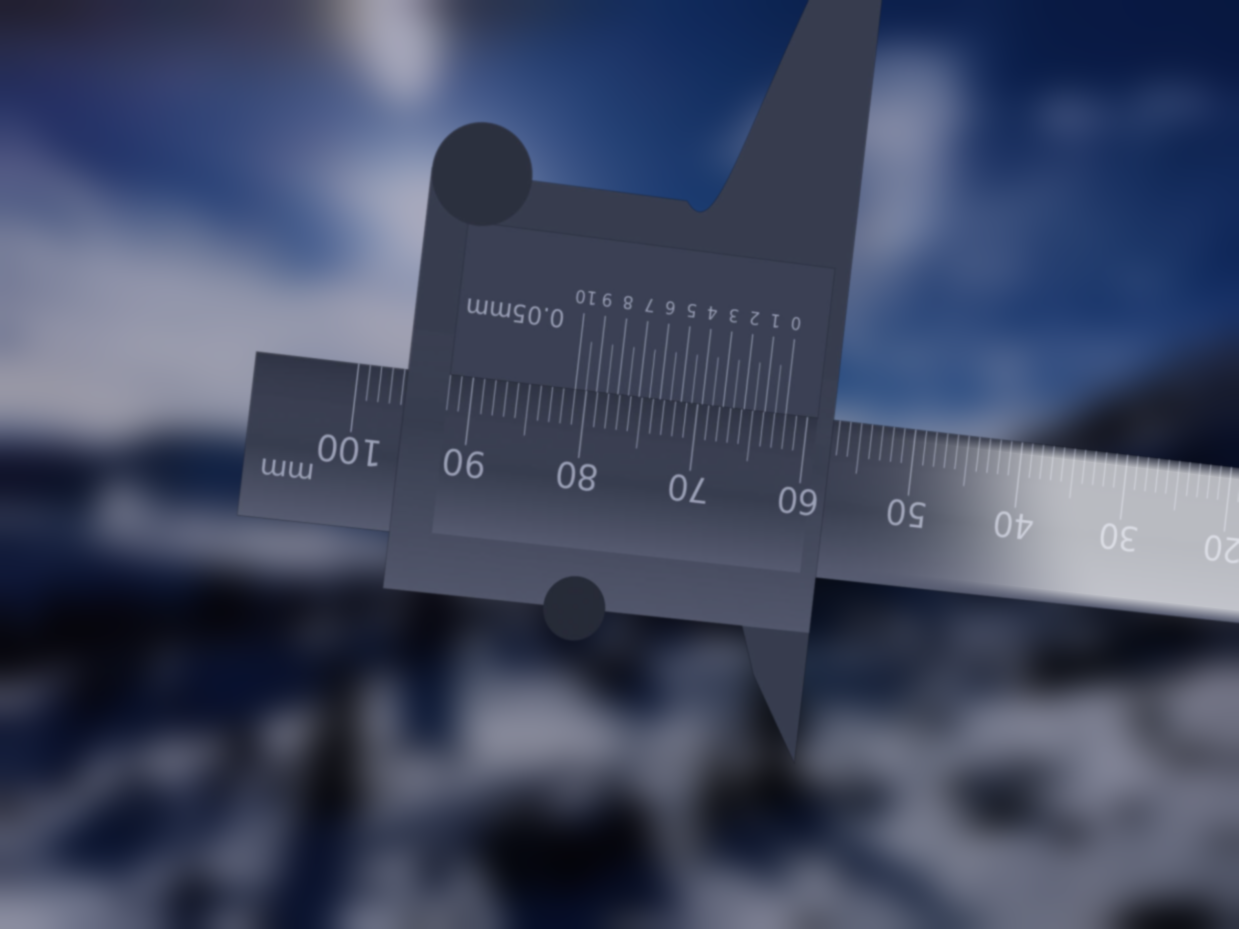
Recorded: 62.0
